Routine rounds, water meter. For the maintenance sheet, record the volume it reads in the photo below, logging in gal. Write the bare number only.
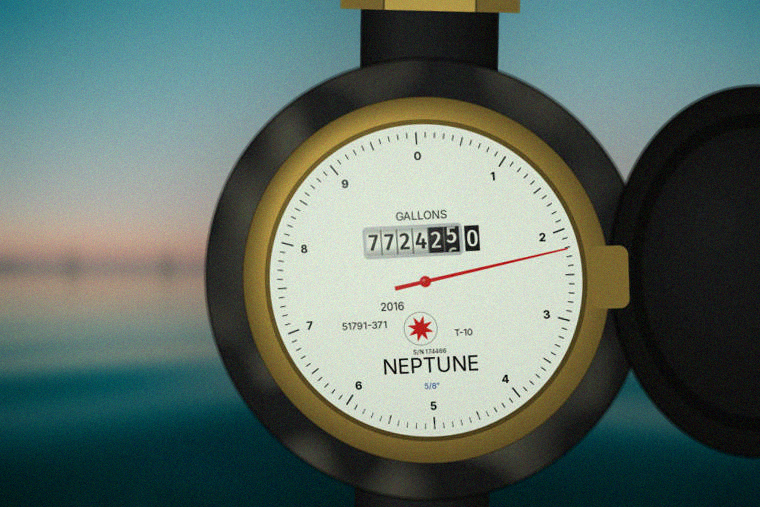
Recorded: 7724252.2
